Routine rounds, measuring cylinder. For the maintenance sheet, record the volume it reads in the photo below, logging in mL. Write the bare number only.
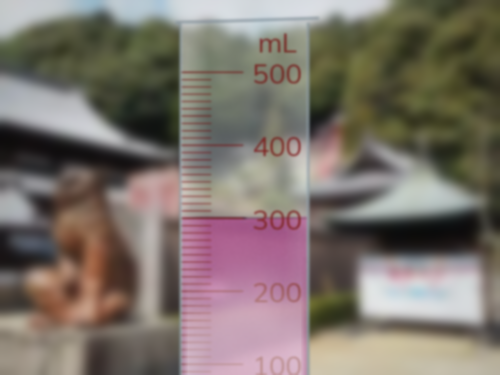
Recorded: 300
